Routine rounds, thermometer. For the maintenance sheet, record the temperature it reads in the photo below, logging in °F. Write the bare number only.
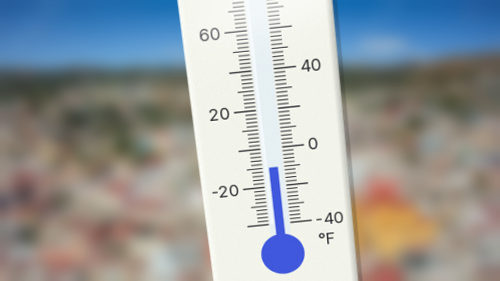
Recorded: -10
